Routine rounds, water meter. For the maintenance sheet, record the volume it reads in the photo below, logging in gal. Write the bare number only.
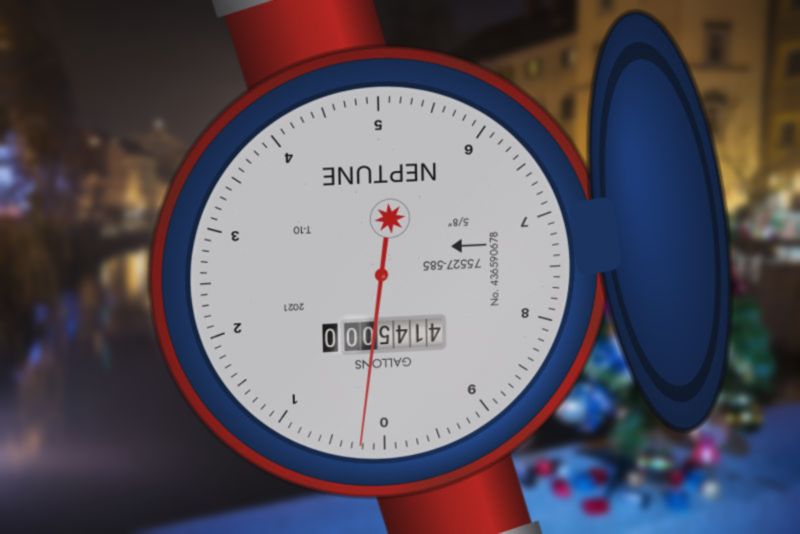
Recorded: 4145000.2
